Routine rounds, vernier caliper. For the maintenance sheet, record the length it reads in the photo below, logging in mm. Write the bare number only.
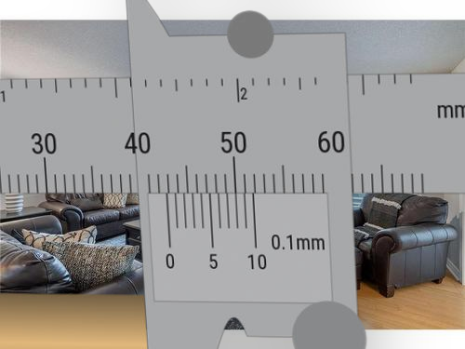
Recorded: 42.8
